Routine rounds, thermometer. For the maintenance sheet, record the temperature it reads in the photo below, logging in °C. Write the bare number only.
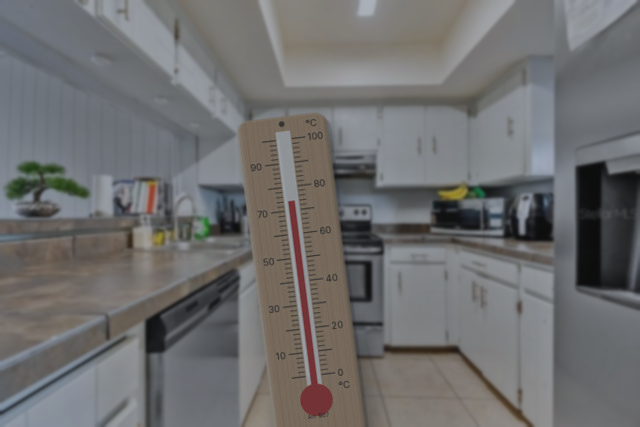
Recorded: 74
